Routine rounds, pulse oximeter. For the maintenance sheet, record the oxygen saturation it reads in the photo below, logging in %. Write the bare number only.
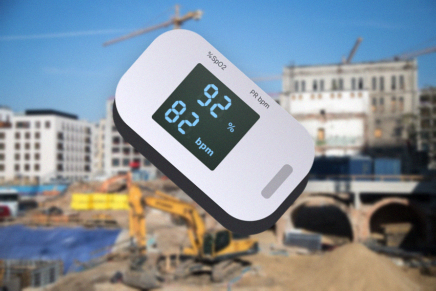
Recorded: 92
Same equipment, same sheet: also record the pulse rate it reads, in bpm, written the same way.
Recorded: 82
